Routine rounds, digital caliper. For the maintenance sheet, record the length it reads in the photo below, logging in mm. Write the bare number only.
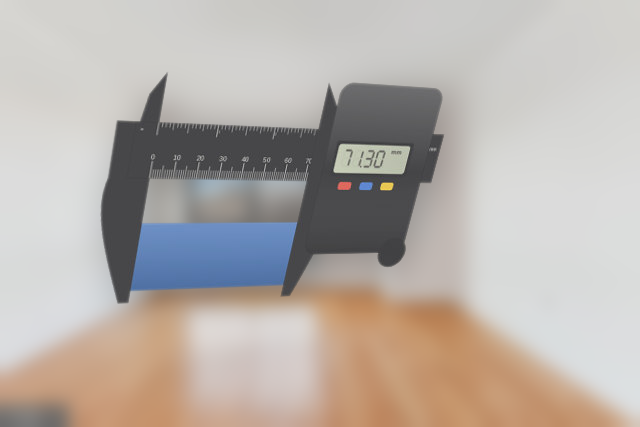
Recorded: 71.30
